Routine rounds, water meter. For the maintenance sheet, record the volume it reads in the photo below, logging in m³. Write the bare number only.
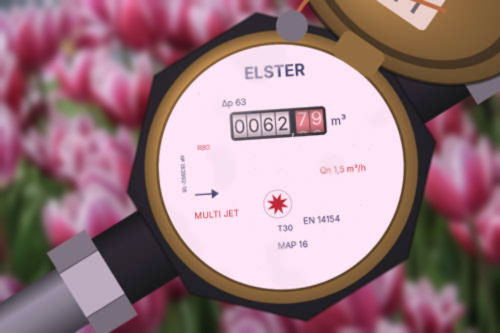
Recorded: 62.79
